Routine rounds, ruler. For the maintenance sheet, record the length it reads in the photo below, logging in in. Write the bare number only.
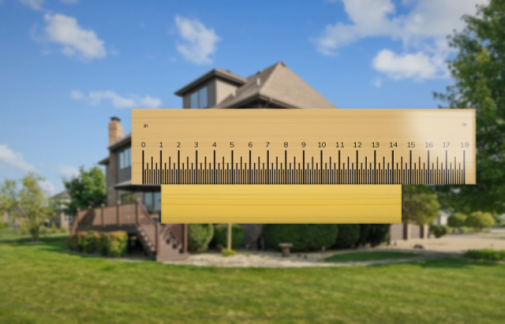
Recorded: 13.5
